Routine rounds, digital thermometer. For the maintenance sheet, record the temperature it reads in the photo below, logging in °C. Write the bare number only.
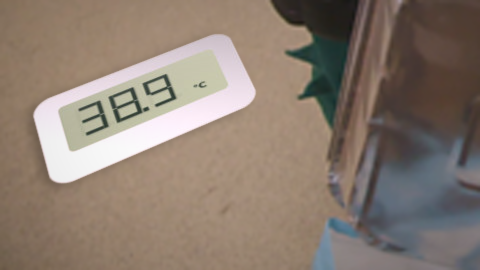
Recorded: 38.9
